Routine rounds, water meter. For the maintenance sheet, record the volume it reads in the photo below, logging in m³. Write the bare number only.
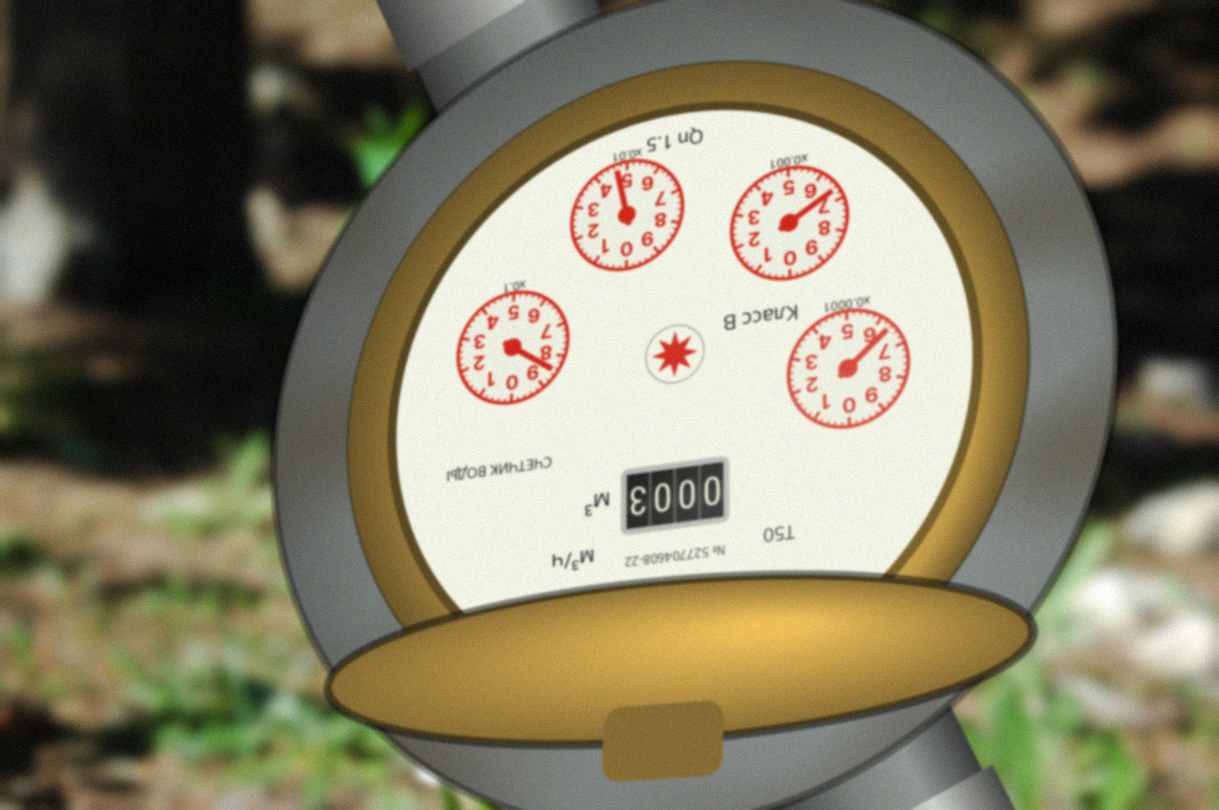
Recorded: 3.8466
